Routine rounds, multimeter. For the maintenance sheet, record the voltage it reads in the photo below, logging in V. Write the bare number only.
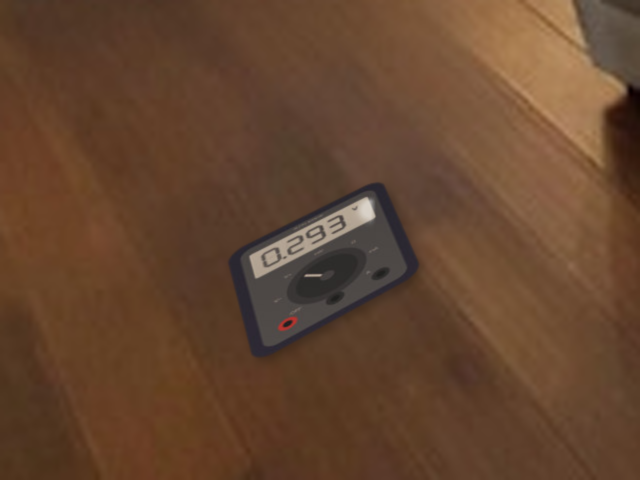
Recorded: 0.293
